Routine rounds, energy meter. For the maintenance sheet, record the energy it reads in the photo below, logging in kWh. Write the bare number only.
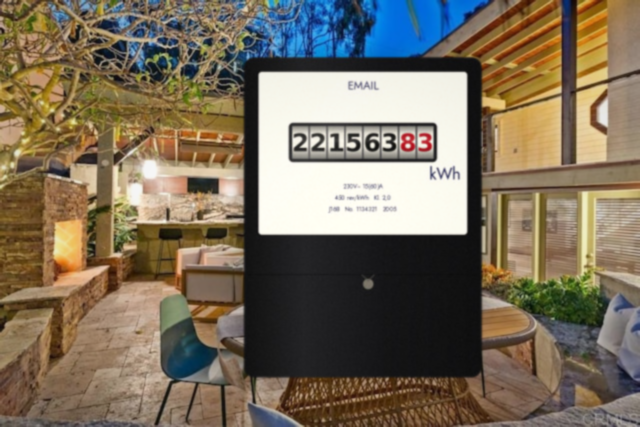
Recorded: 221563.83
